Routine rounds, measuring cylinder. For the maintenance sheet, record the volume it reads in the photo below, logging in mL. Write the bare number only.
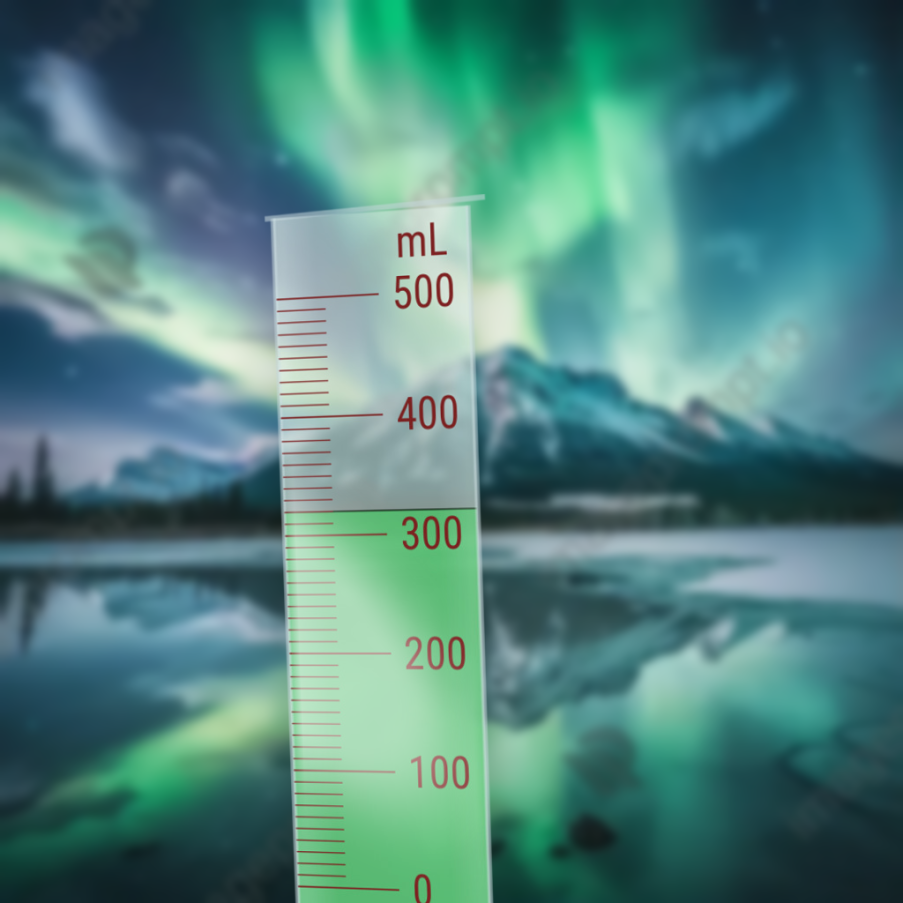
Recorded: 320
